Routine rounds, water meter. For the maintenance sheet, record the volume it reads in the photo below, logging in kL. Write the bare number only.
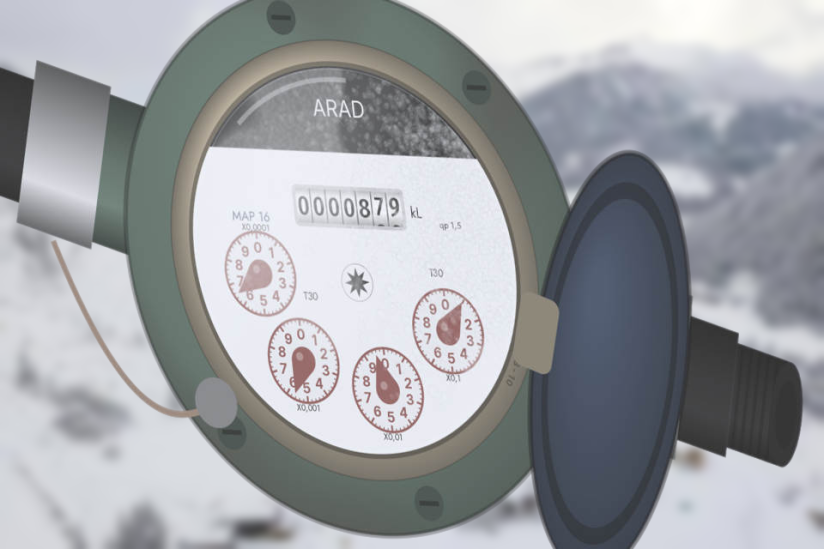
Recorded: 879.0956
